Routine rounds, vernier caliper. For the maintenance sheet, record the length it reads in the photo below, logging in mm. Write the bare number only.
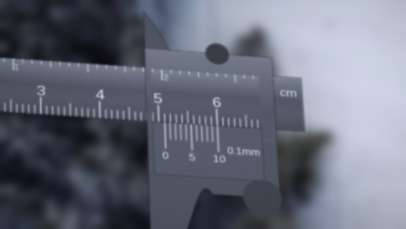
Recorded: 51.0
